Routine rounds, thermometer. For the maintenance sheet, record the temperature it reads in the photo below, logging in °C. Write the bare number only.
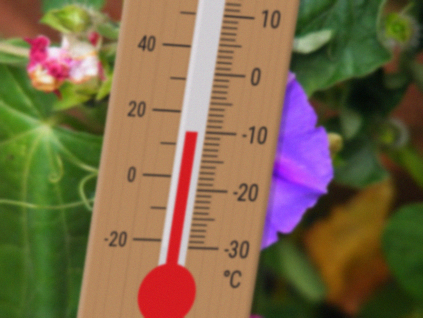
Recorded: -10
